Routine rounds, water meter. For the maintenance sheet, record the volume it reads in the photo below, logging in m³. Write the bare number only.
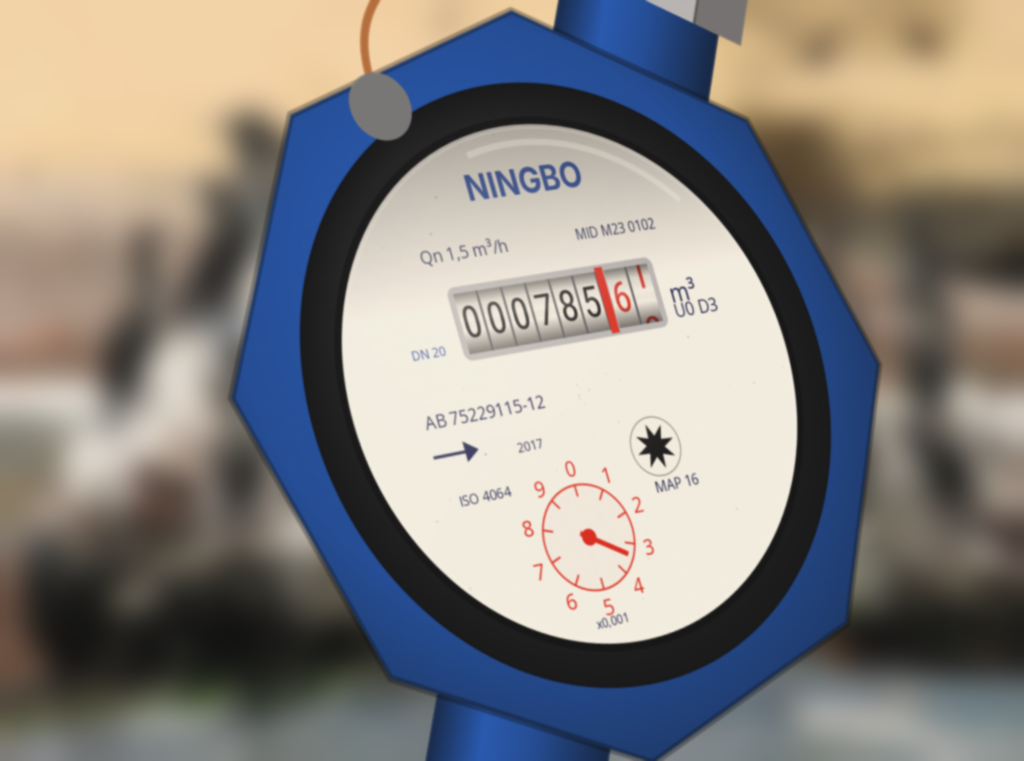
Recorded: 785.613
